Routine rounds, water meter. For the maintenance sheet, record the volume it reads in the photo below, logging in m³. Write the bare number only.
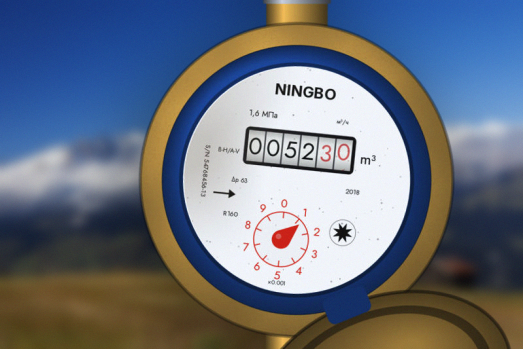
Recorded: 52.301
